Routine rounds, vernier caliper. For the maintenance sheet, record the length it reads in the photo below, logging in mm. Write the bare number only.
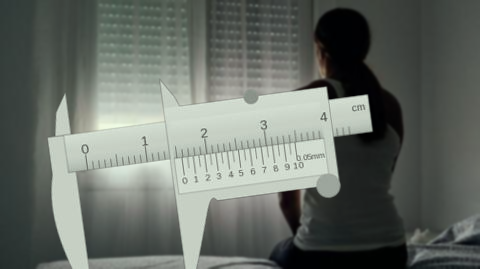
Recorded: 15.8
